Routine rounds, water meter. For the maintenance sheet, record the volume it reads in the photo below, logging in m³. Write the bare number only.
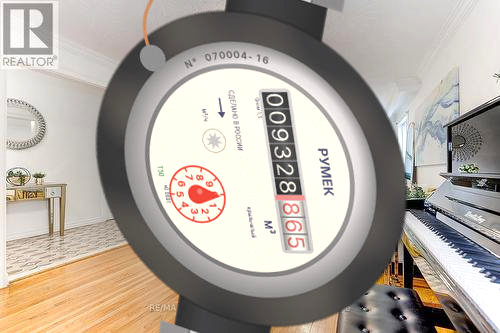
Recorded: 9328.8650
